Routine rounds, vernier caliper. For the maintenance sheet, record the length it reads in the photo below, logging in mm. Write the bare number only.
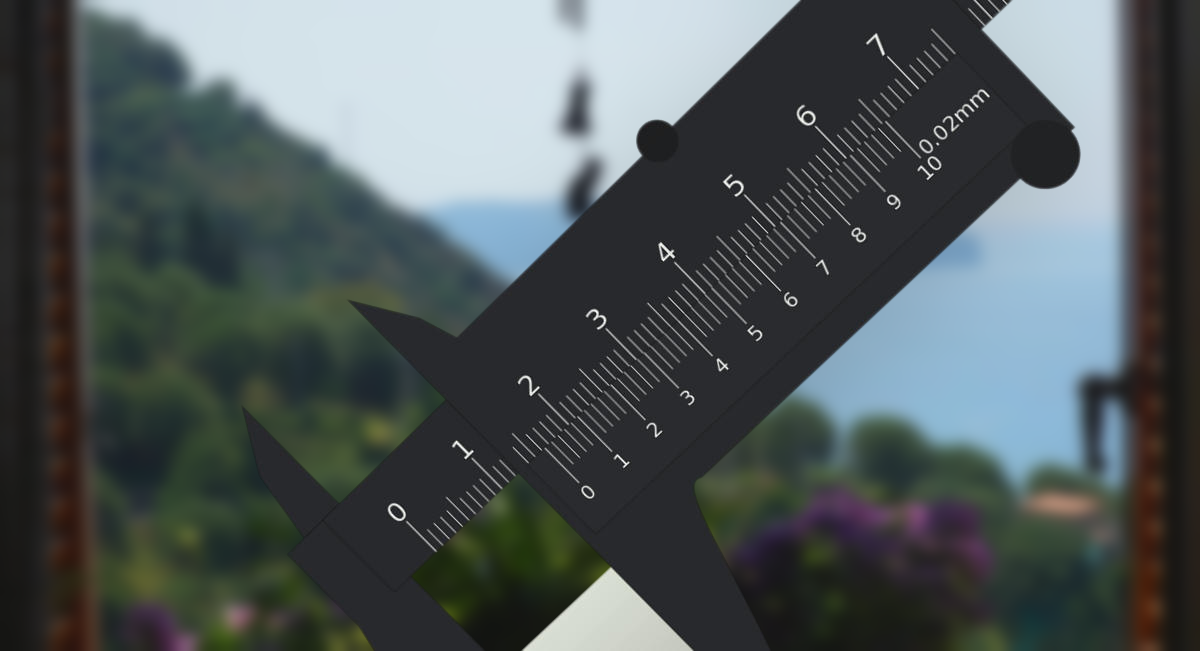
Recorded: 16.4
